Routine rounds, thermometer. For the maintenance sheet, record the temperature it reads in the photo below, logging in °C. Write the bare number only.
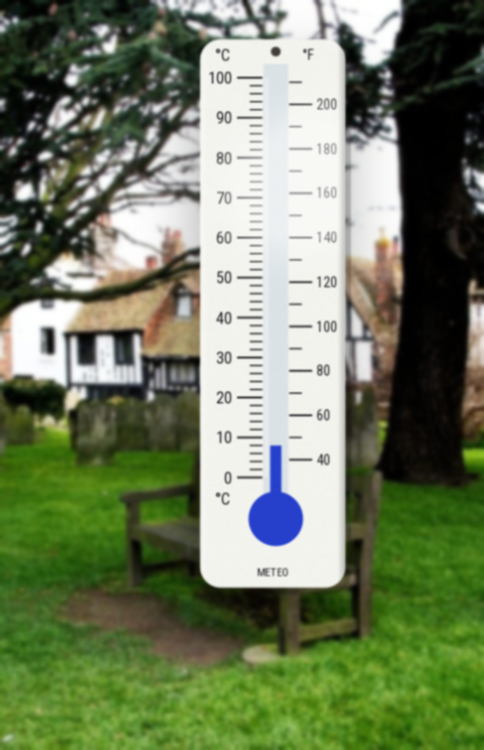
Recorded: 8
